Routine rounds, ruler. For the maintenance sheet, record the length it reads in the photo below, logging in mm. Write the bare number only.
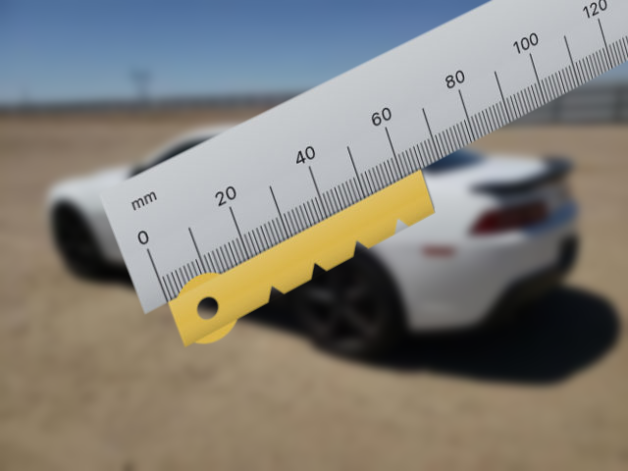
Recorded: 65
